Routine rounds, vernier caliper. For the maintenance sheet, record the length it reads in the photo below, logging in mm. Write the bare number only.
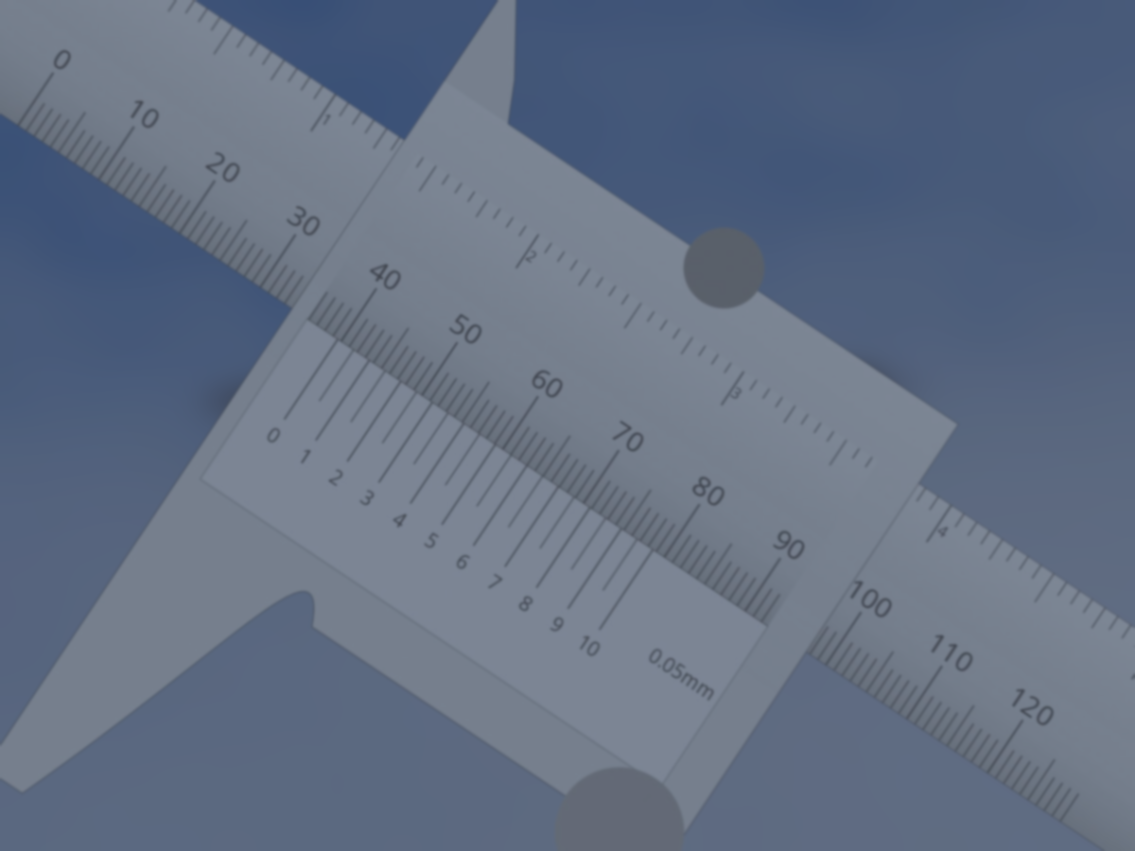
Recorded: 39.6
